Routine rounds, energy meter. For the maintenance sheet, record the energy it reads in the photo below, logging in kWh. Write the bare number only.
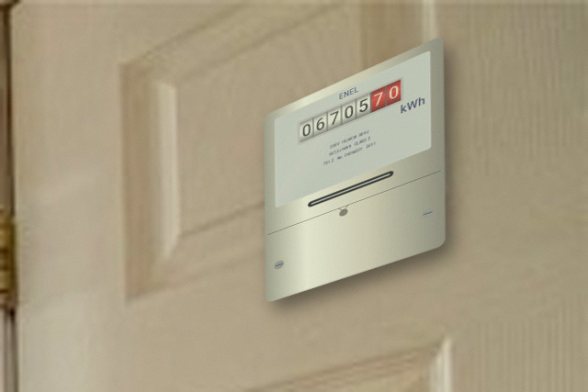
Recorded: 6705.70
